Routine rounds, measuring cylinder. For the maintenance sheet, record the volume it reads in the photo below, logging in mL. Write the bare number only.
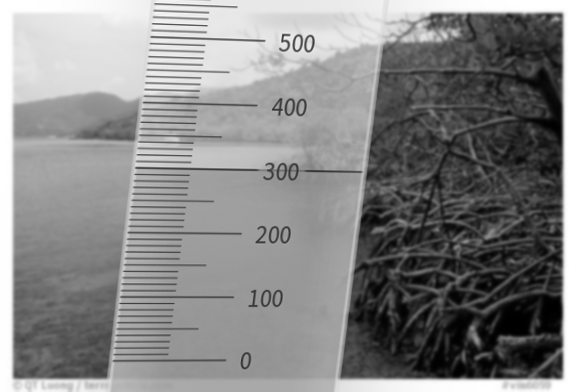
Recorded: 300
